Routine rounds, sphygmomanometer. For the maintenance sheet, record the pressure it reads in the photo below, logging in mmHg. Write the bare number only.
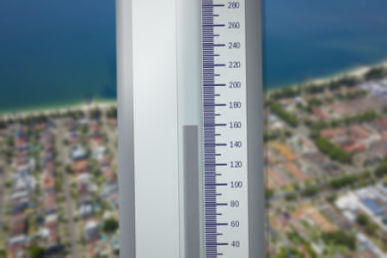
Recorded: 160
